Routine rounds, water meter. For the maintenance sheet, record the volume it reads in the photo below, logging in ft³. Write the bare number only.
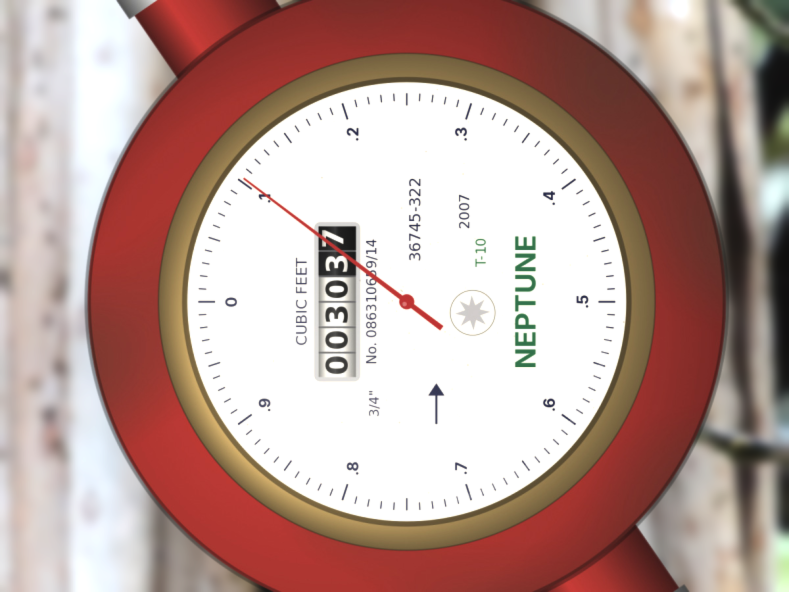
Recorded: 3037.10
